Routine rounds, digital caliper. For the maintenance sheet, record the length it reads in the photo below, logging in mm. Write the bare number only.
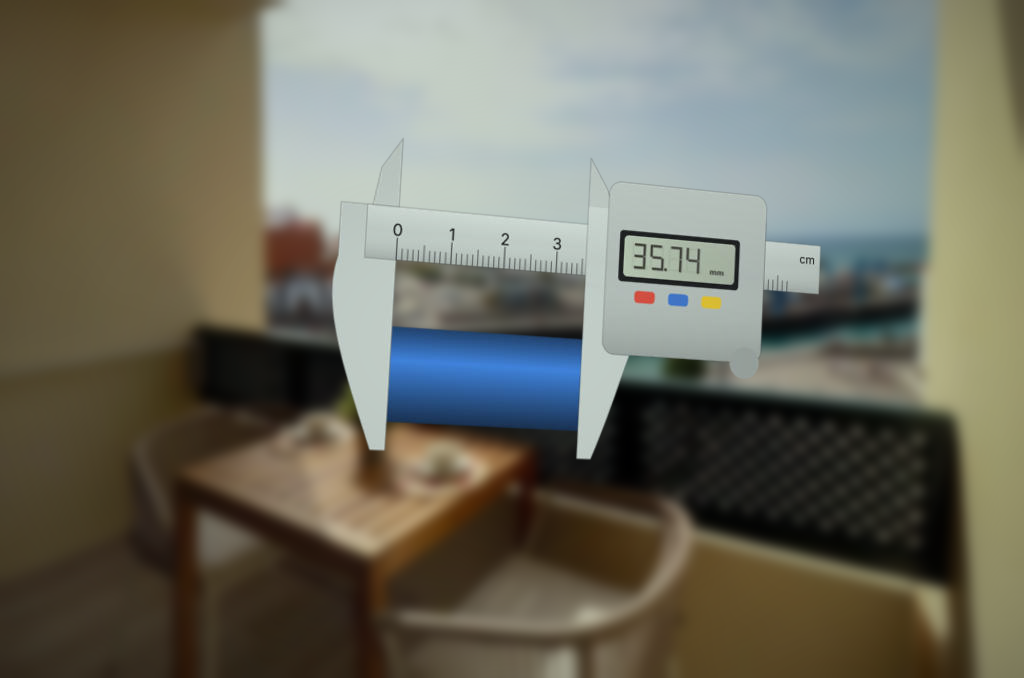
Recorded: 35.74
